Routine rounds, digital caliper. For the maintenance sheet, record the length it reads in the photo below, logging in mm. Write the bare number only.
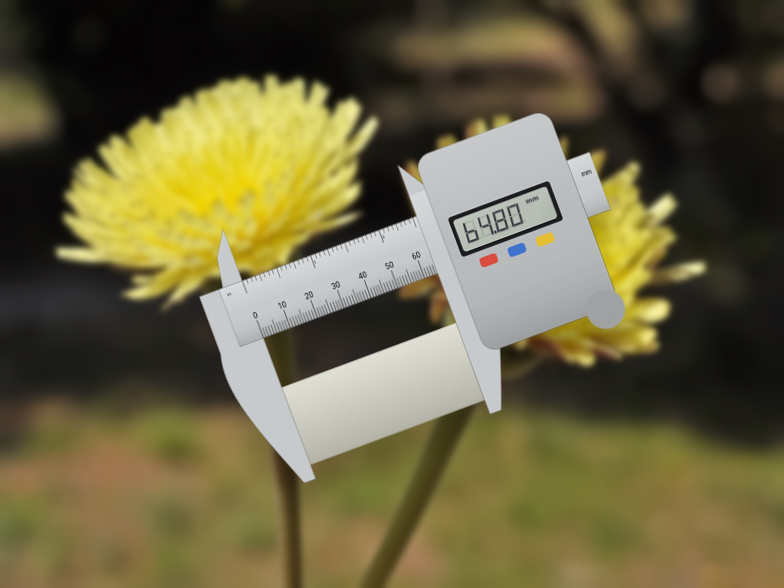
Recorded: 64.80
